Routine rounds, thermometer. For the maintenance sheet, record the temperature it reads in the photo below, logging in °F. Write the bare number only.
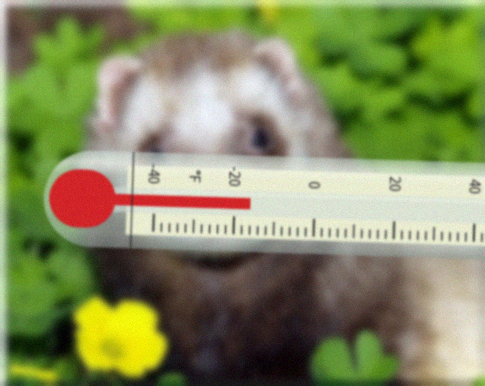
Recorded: -16
